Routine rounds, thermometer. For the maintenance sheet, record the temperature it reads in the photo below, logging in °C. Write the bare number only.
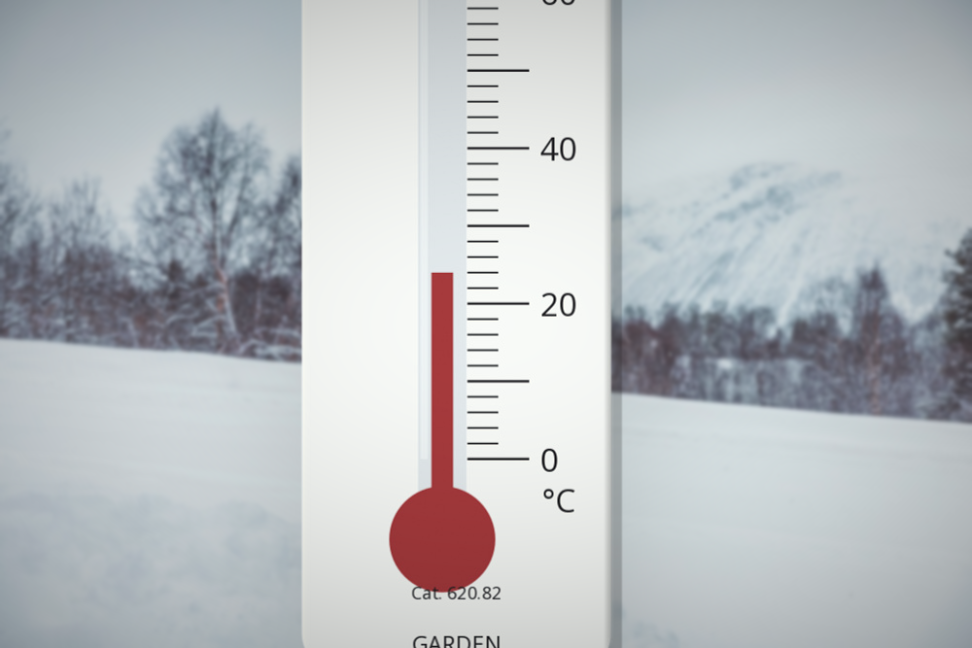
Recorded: 24
